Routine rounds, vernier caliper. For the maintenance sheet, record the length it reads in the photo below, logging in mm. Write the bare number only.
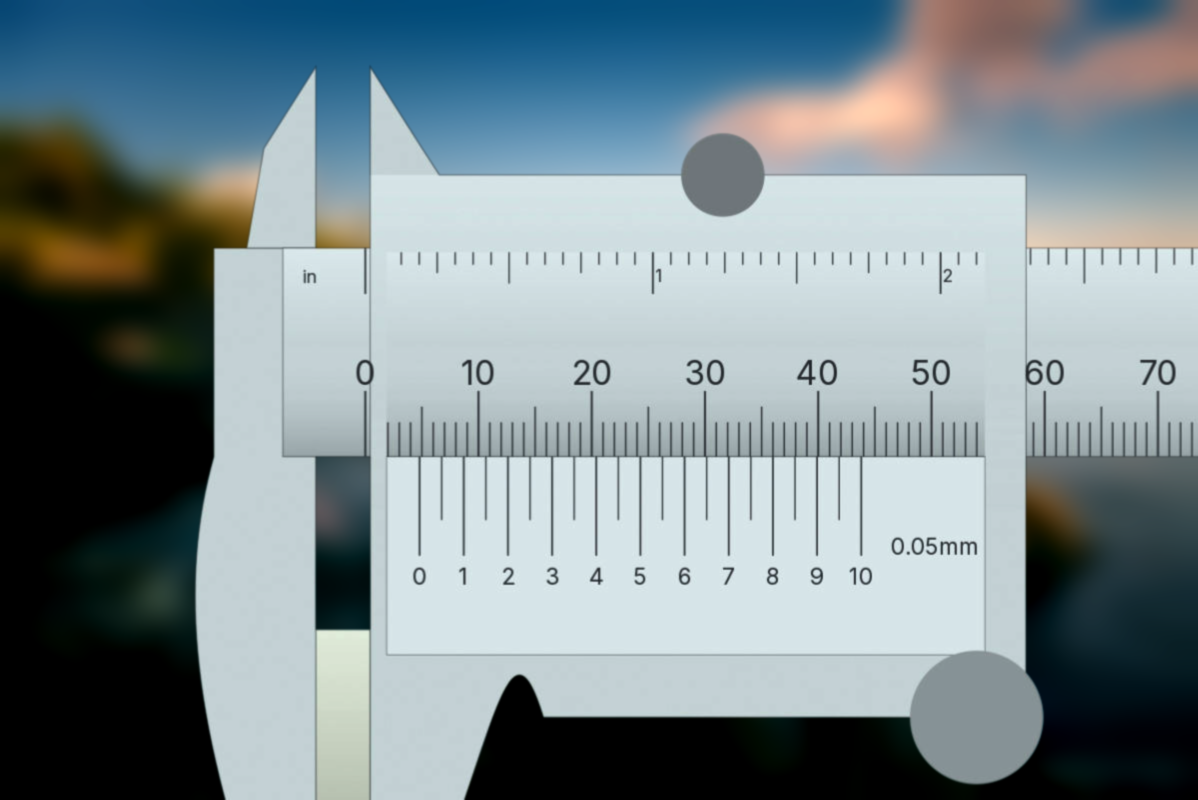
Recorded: 4.8
